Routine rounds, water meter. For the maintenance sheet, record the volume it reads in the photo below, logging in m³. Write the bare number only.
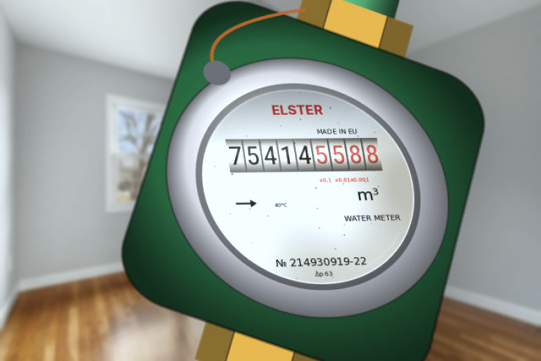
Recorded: 75414.5588
